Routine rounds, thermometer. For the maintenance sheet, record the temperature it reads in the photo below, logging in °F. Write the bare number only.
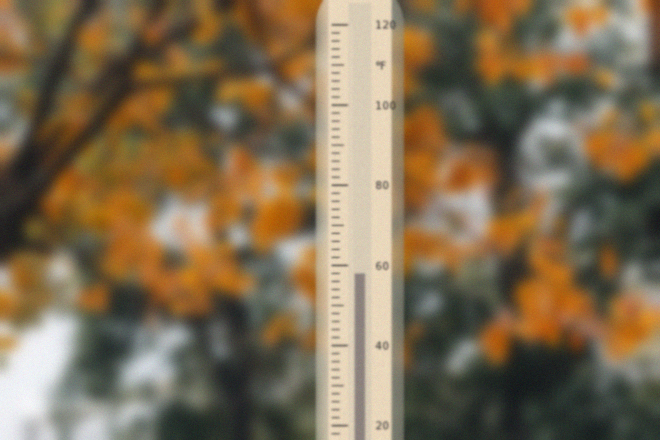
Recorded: 58
